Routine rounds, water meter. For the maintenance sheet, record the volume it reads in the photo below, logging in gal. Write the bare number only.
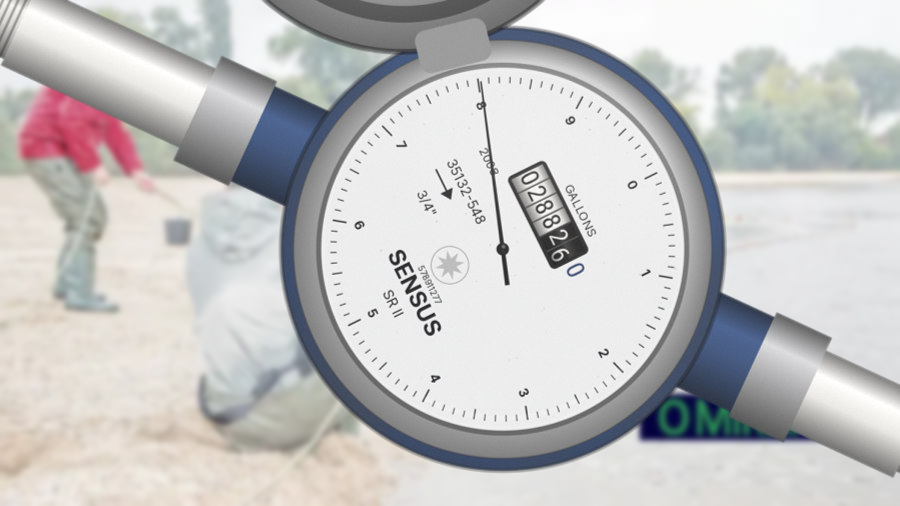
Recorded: 288258.0
